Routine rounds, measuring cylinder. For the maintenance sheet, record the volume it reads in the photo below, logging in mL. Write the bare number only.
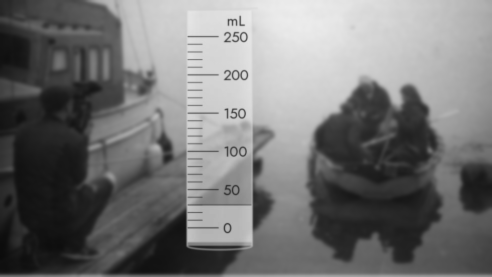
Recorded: 30
